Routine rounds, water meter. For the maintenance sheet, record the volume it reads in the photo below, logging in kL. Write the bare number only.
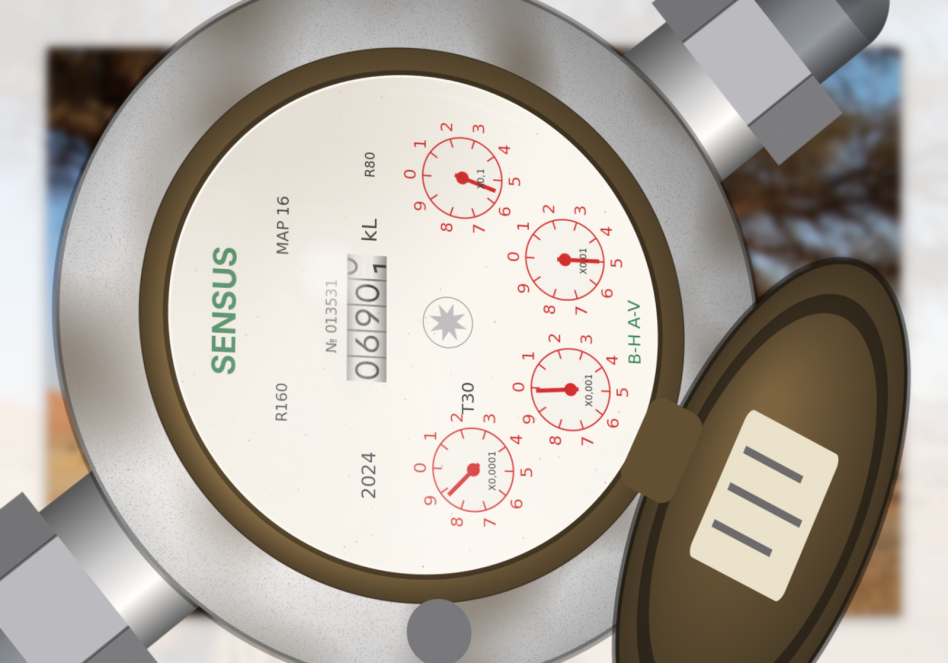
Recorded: 6900.5498
